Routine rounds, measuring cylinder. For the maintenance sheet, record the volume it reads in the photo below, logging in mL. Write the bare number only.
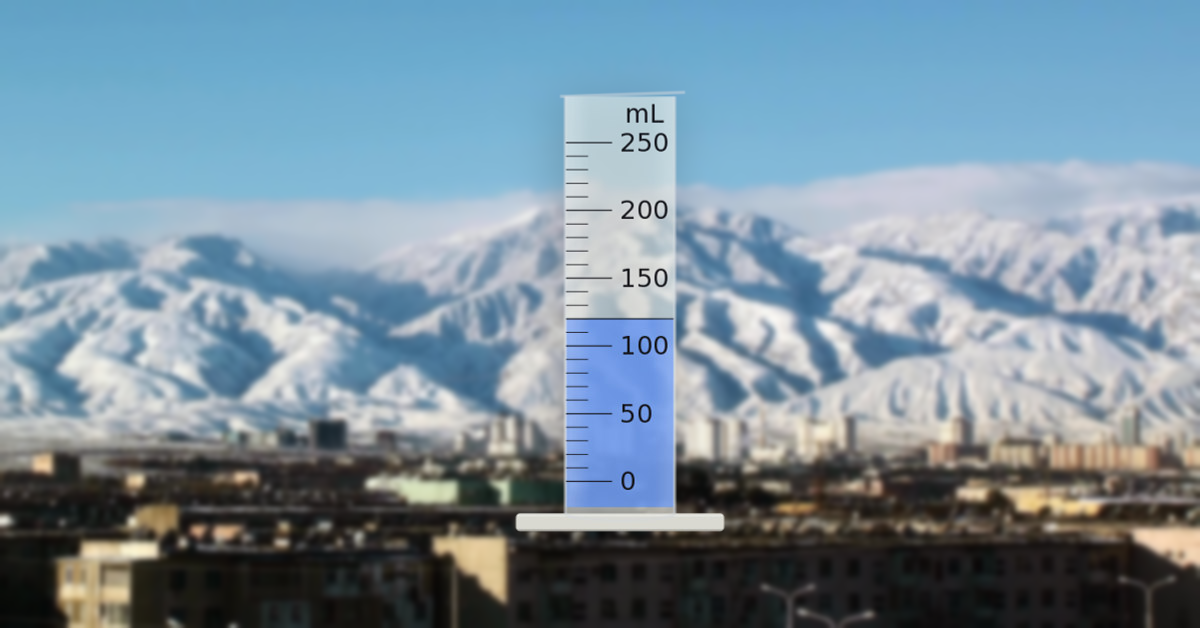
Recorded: 120
